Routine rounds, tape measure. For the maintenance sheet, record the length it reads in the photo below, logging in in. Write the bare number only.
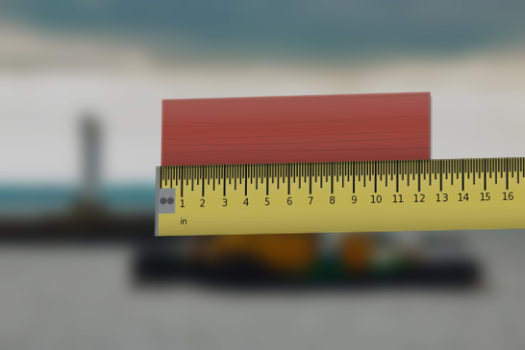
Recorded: 12.5
